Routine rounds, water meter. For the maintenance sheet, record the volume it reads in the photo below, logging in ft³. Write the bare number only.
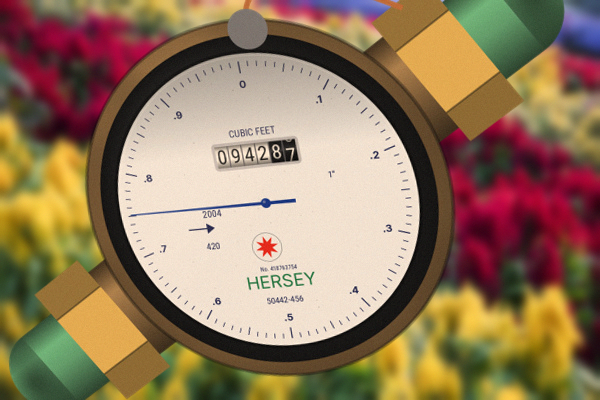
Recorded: 94286.75
